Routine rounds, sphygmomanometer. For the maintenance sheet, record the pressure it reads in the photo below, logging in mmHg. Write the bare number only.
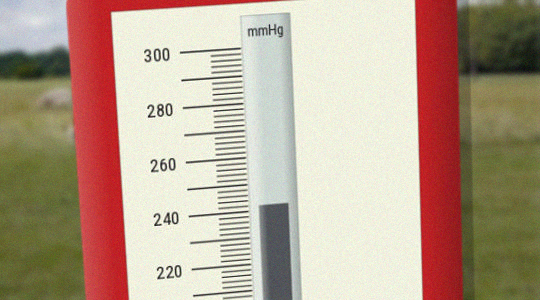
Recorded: 242
